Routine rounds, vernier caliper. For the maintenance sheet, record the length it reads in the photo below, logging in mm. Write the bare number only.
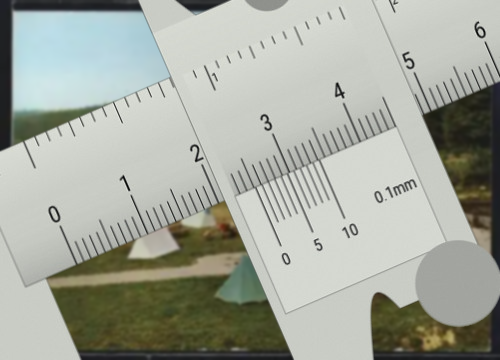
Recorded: 25.2
